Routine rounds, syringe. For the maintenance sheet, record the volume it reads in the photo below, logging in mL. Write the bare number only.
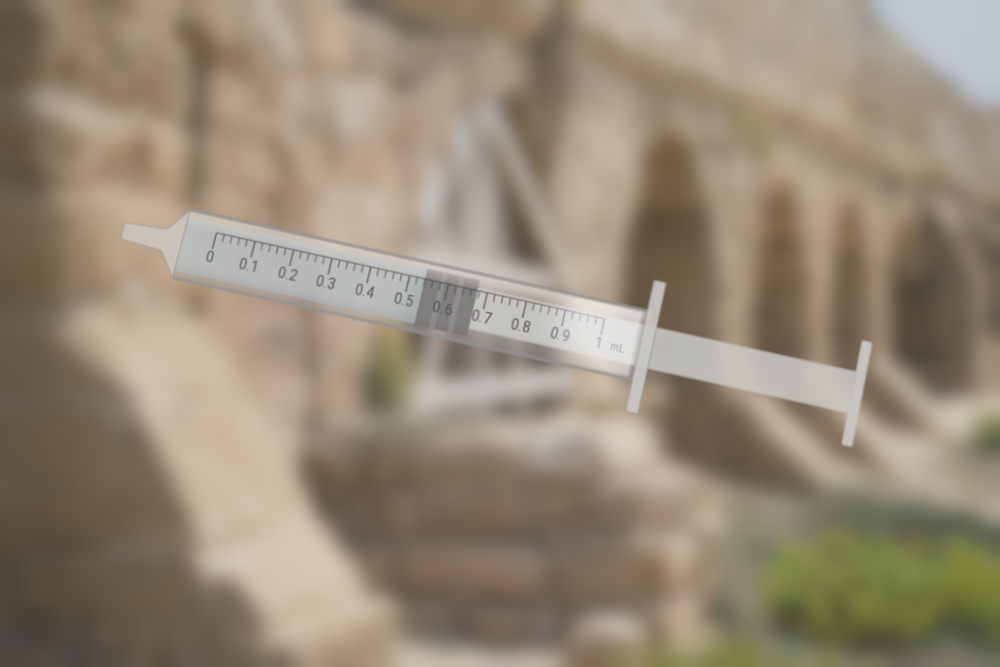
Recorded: 0.54
